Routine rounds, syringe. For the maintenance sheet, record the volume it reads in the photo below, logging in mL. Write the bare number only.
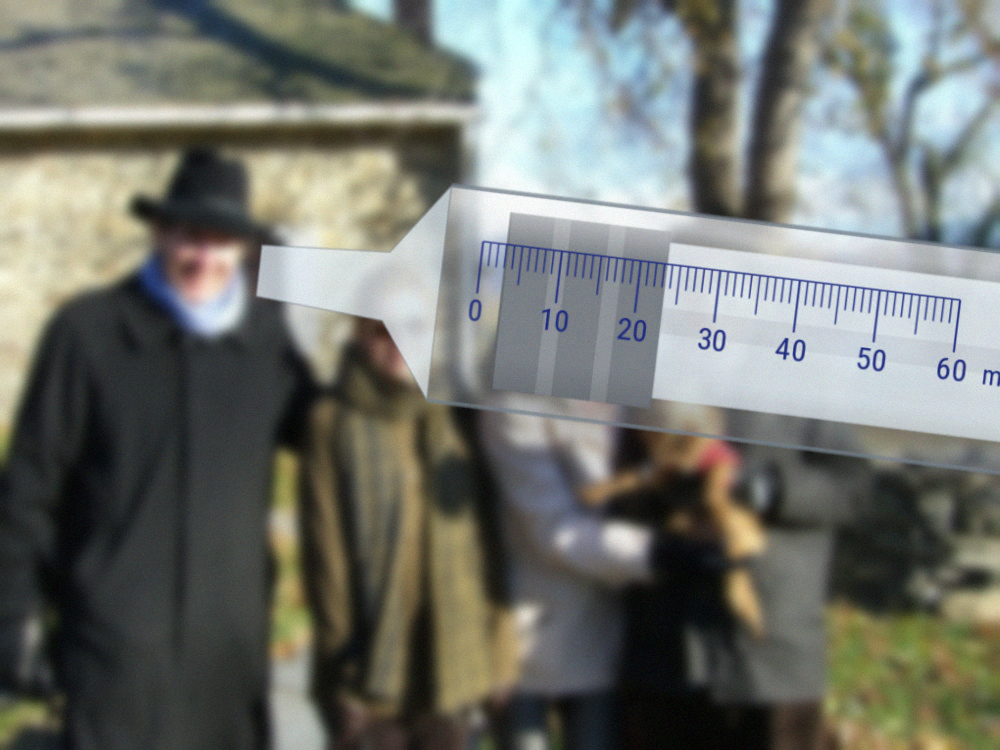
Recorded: 3
